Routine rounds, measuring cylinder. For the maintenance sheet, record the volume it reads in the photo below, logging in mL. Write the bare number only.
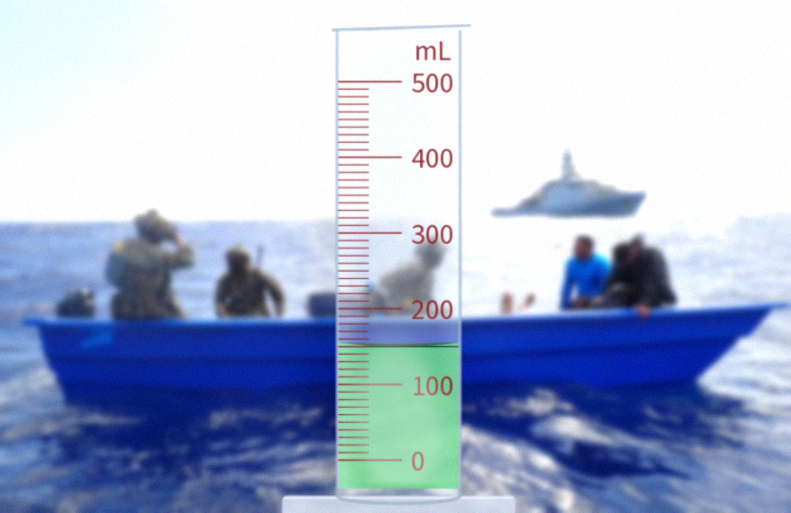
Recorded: 150
